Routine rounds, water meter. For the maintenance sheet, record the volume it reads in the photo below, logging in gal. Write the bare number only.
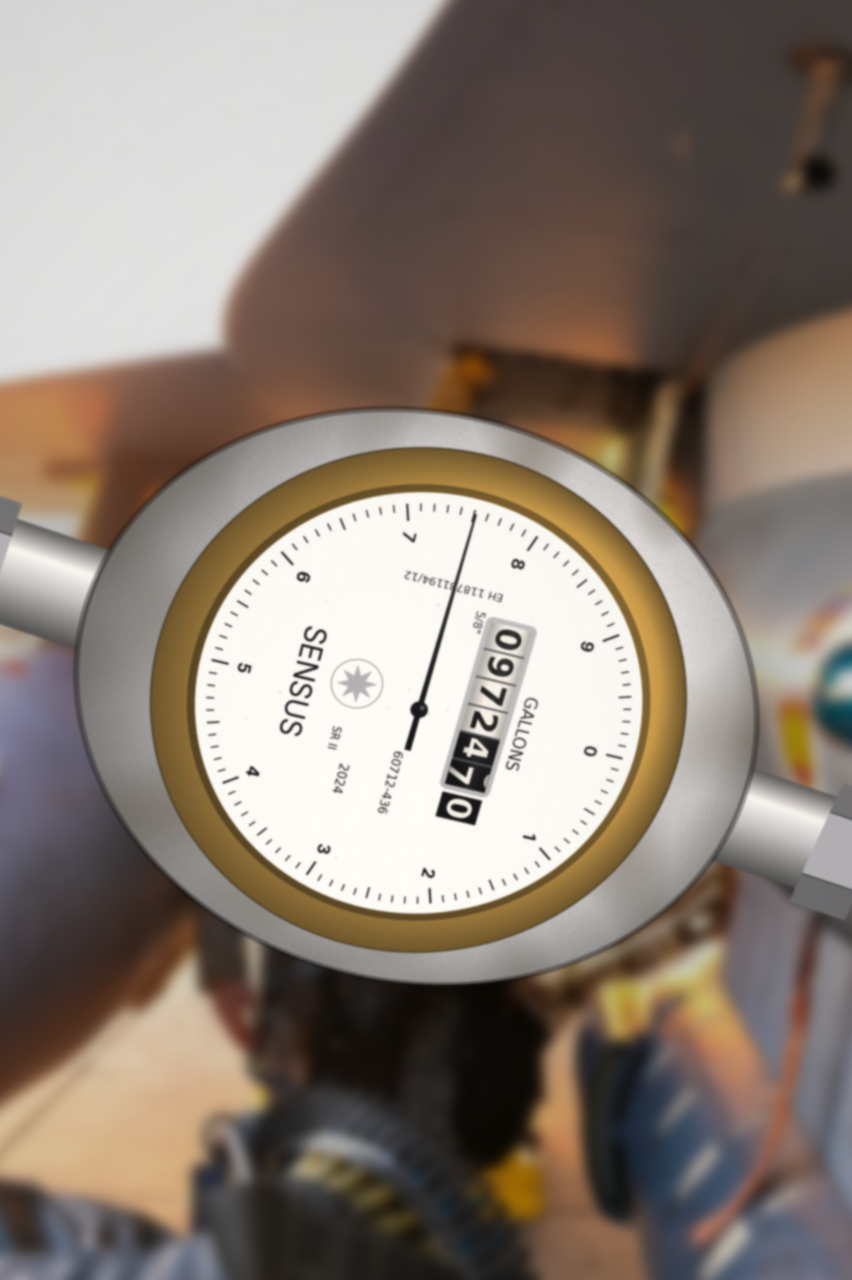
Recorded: 972467.5
